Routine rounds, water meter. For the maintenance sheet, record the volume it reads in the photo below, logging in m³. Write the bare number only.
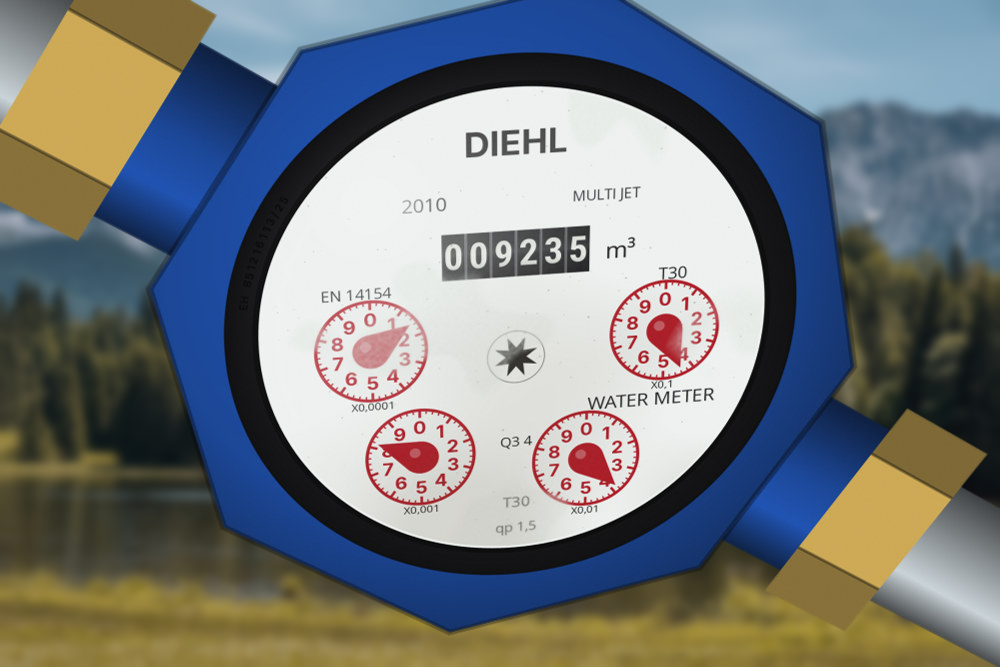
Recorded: 9235.4381
